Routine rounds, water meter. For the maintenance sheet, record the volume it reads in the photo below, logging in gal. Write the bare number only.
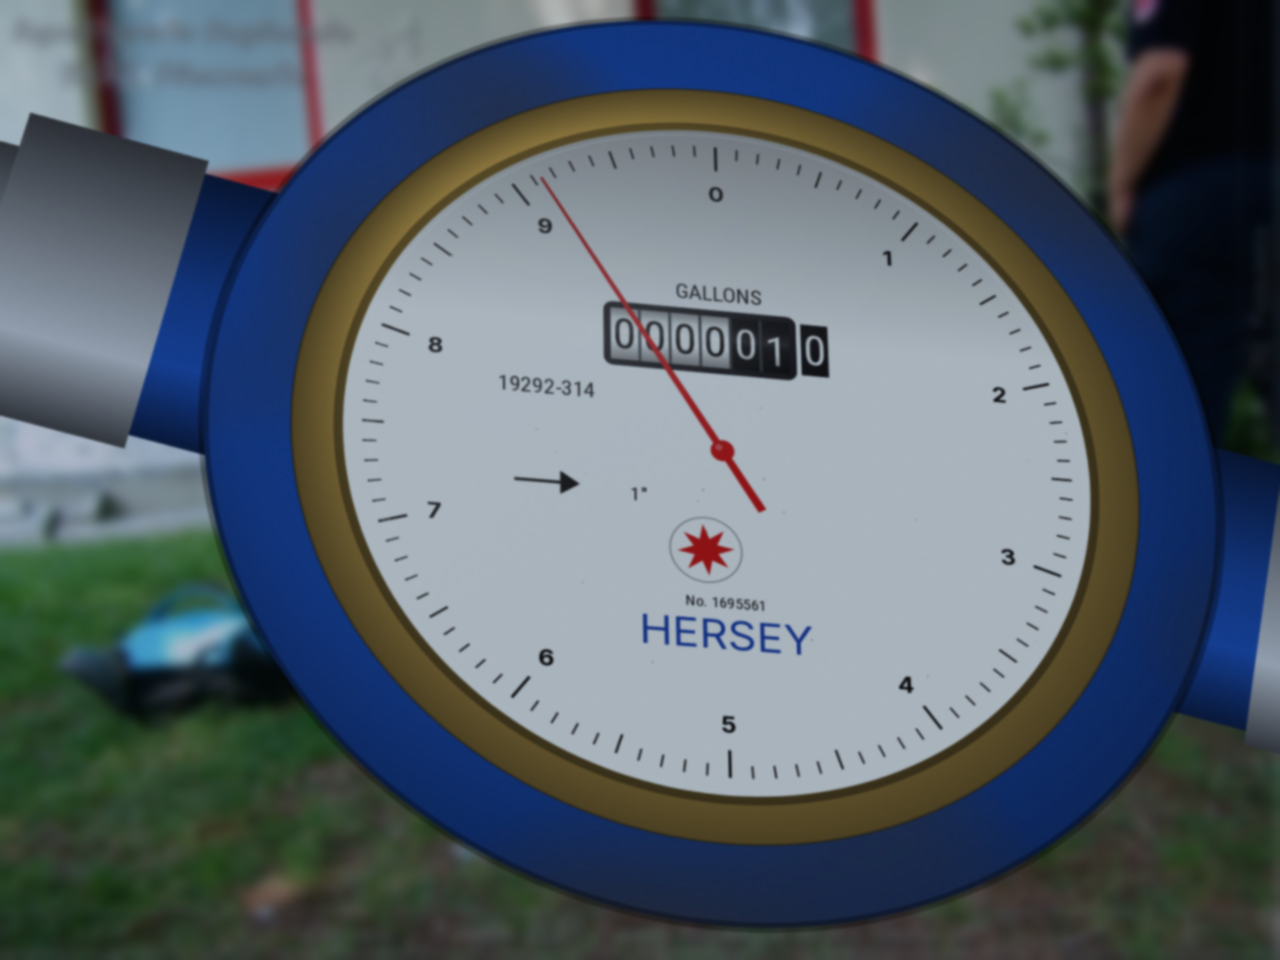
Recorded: 9.1
